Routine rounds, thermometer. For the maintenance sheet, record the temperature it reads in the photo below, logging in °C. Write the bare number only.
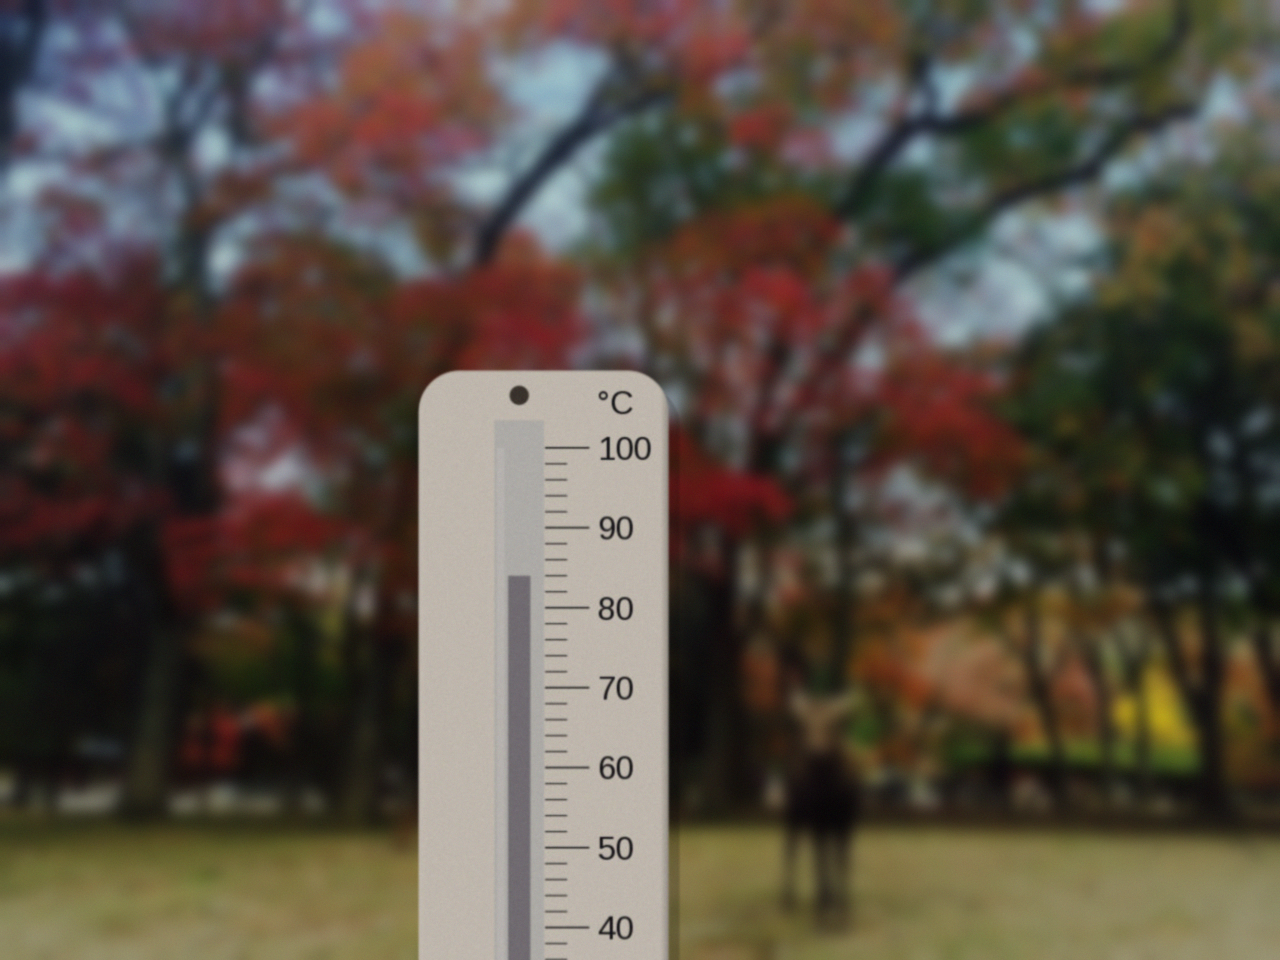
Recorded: 84
